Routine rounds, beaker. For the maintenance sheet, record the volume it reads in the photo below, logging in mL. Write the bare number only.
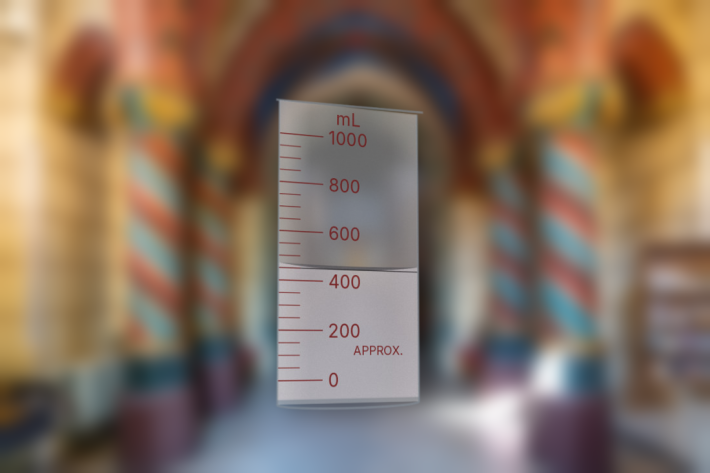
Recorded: 450
